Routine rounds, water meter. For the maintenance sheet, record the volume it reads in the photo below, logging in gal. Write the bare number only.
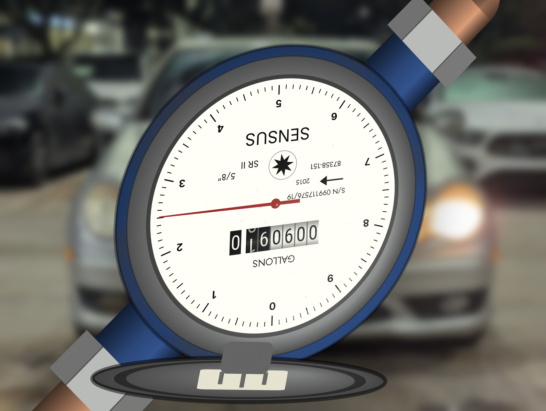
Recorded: 90912.5
